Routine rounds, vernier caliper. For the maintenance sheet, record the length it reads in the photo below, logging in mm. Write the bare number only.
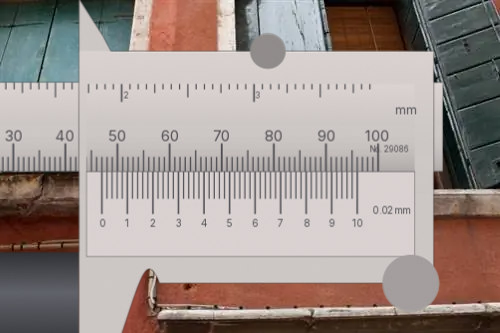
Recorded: 47.0
